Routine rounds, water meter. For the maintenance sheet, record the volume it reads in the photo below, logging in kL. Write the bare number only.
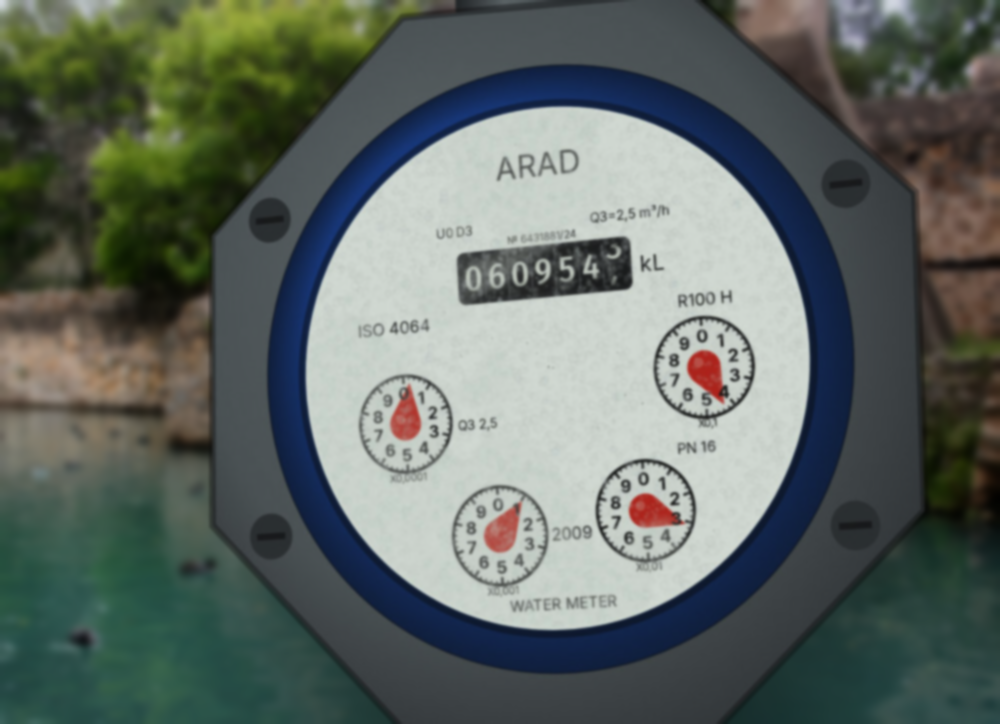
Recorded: 609543.4310
